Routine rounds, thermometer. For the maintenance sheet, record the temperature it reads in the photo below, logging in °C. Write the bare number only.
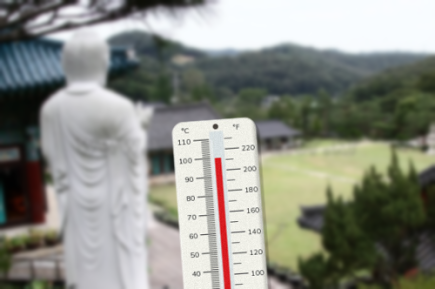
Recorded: 100
